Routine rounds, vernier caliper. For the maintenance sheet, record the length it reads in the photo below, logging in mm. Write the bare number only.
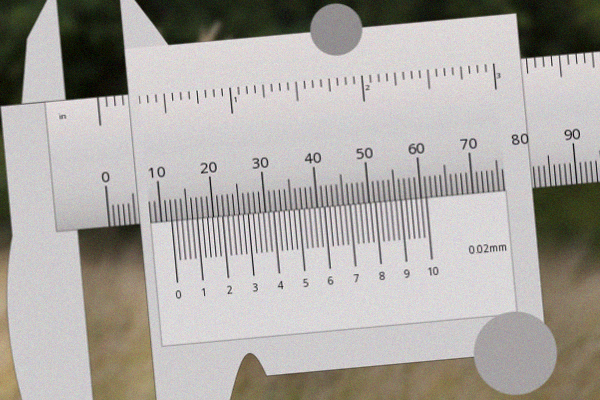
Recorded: 12.0
